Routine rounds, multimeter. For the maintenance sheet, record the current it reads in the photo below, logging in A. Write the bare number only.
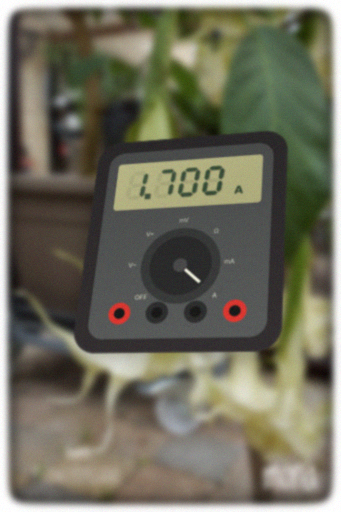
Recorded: 1.700
